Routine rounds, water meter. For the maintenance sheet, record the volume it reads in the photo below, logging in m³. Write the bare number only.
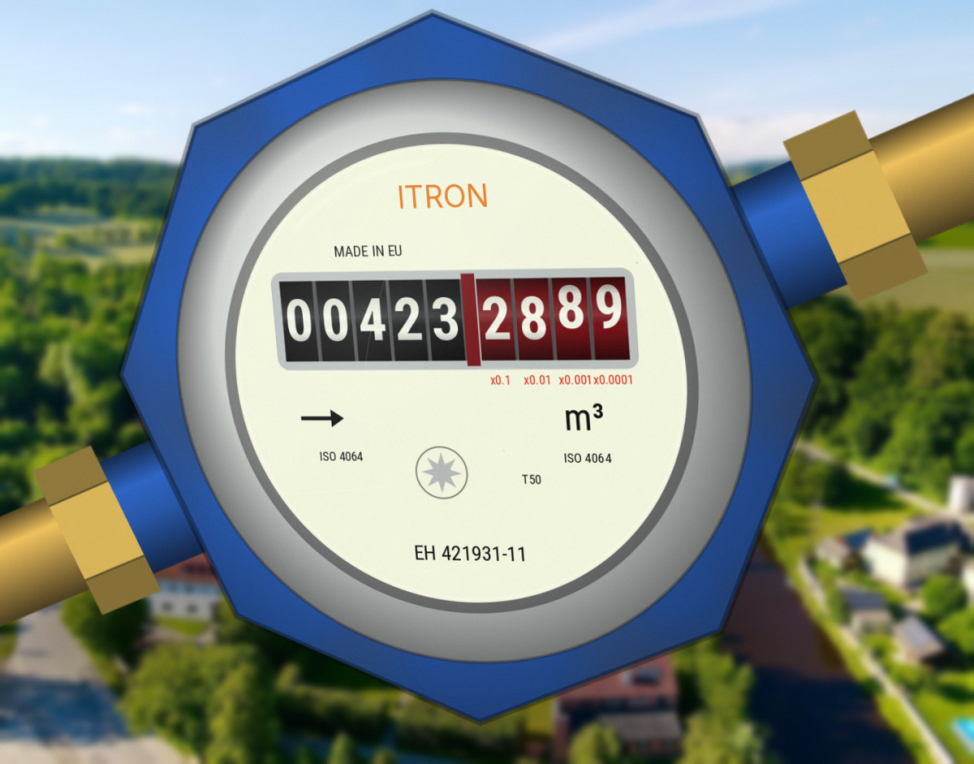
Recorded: 423.2889
